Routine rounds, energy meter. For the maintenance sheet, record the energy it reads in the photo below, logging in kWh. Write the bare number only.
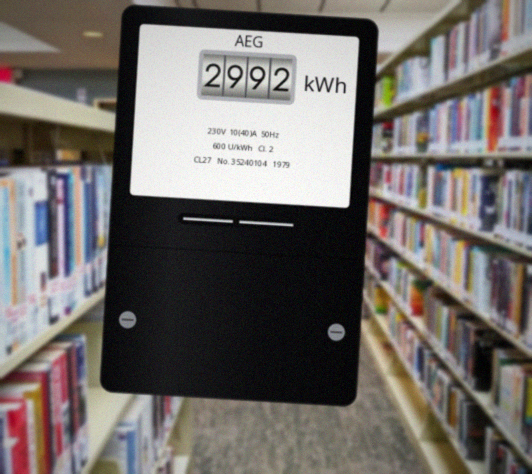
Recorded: 2992
